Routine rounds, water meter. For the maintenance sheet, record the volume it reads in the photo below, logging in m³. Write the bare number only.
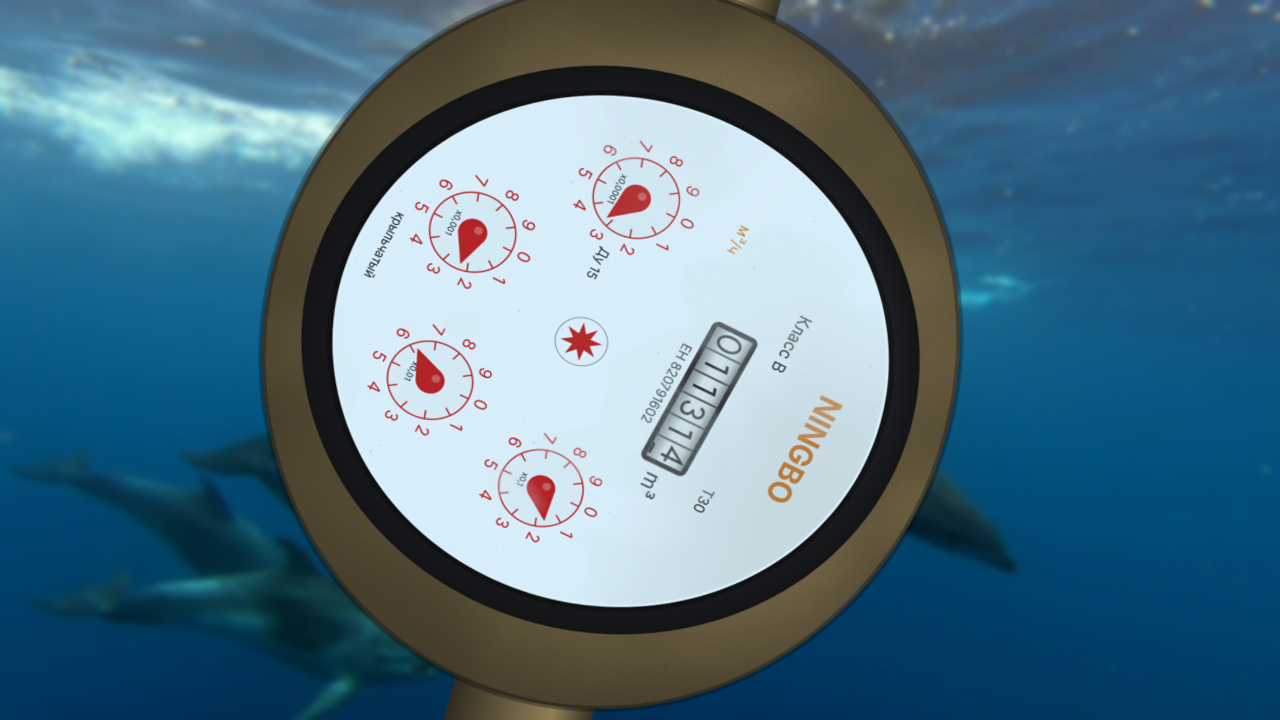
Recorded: 11314.1623
